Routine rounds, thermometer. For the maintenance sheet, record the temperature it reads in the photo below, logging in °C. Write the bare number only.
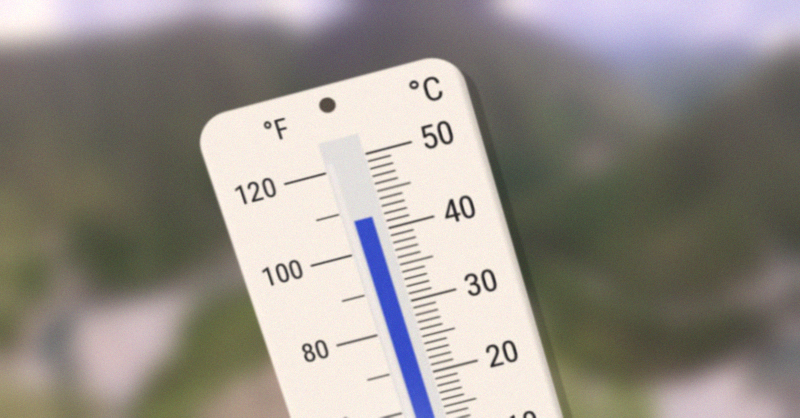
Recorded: 42
